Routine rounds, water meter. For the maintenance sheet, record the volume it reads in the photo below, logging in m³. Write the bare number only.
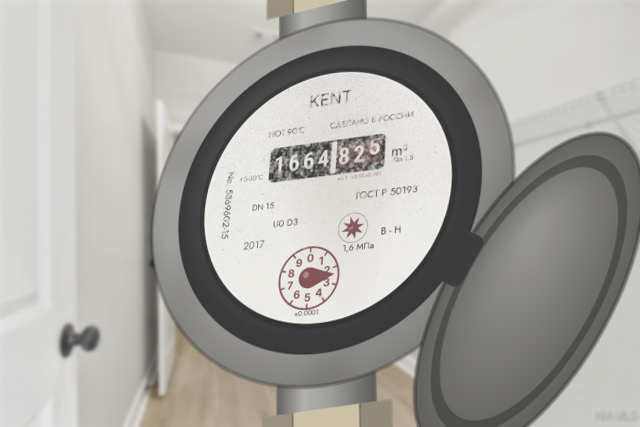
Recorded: 1664.8252
